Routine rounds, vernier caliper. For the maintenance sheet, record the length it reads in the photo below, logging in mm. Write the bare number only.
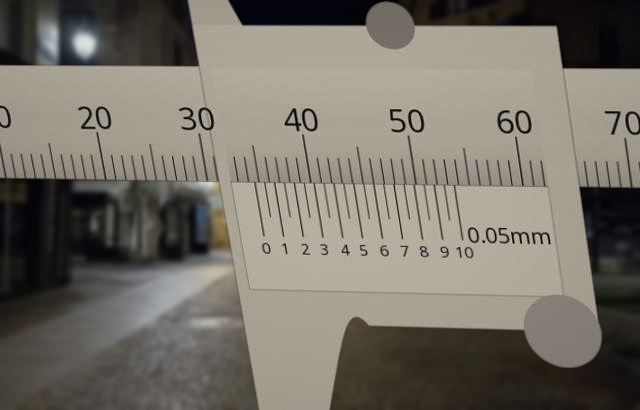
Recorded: 34.6
